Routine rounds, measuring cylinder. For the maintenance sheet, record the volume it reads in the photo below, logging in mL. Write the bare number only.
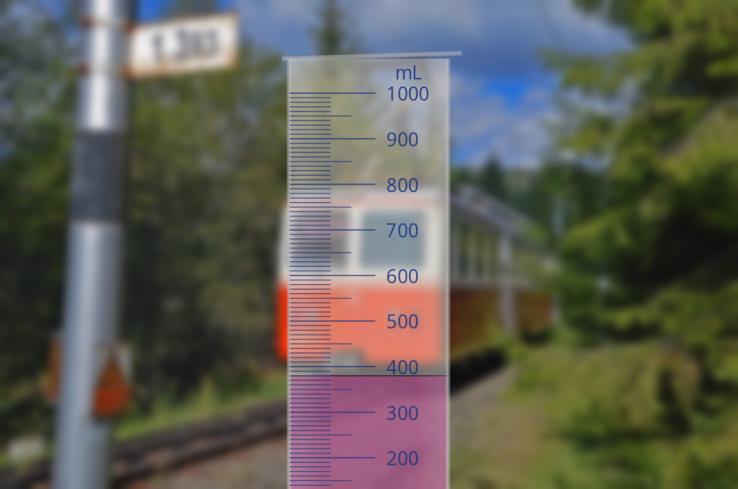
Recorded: 380
